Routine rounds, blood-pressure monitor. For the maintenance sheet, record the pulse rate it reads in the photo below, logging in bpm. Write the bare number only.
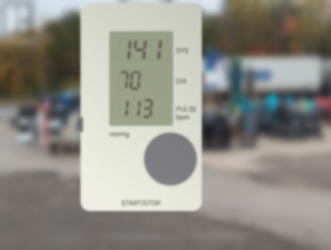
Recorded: 113
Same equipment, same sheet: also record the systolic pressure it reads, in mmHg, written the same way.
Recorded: 141
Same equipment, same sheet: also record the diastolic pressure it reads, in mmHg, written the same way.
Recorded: 70
